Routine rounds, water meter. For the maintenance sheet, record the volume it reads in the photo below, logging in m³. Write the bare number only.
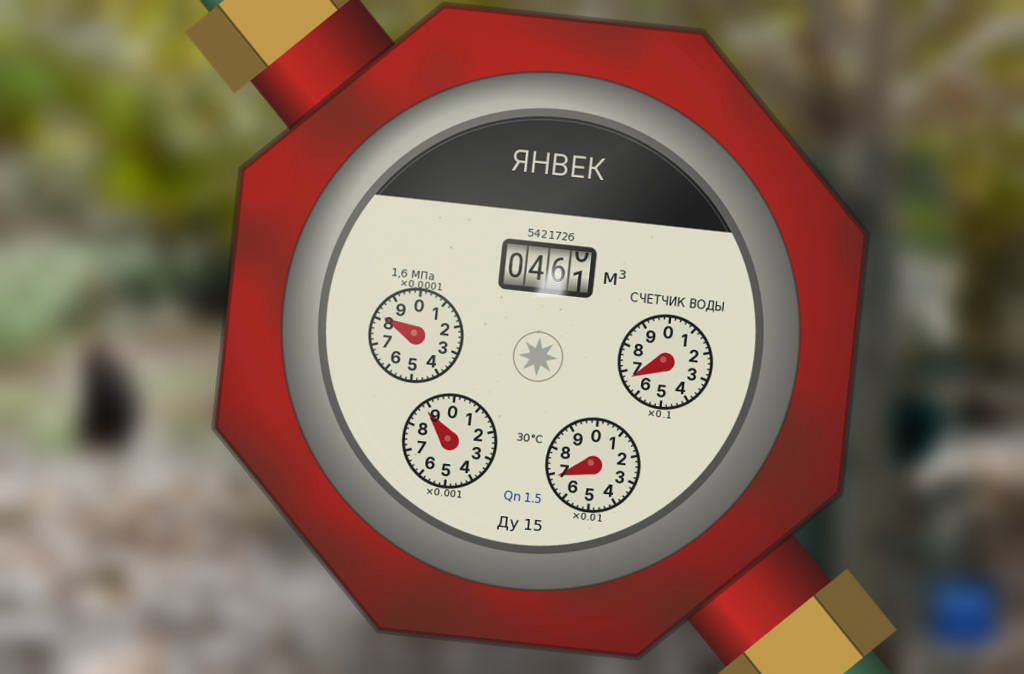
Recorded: 460.6688
